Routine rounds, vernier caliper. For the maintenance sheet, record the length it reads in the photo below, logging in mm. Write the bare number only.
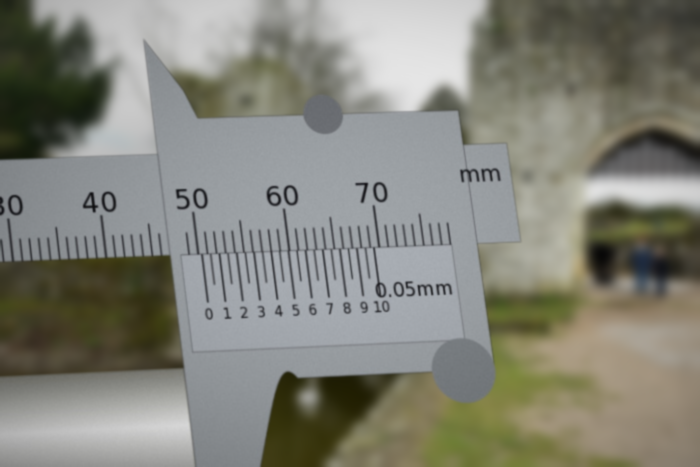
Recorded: 50.4
